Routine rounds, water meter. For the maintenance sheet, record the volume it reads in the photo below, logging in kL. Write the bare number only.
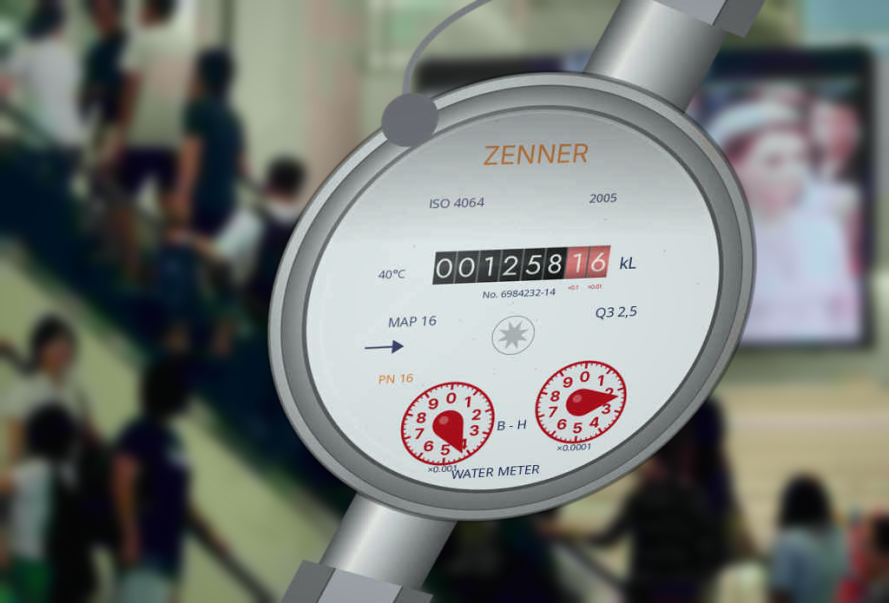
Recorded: 1258.1642
